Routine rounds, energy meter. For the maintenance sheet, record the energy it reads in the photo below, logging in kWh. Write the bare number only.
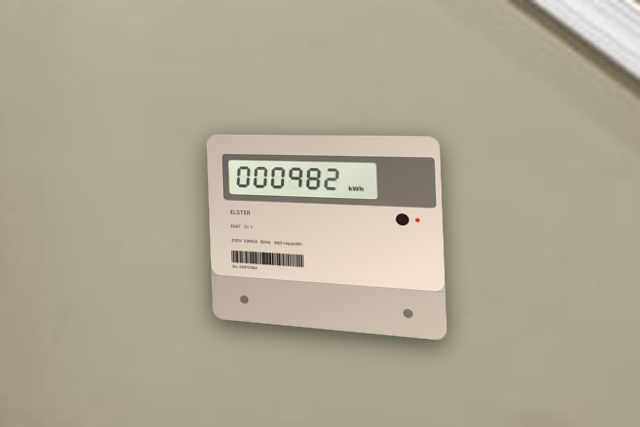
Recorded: 982
